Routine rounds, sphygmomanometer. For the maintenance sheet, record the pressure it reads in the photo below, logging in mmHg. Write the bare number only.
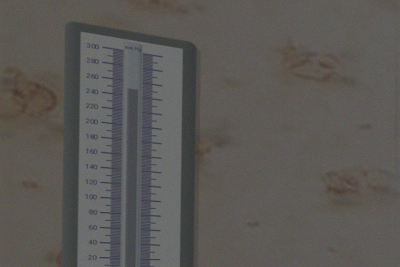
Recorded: 250
